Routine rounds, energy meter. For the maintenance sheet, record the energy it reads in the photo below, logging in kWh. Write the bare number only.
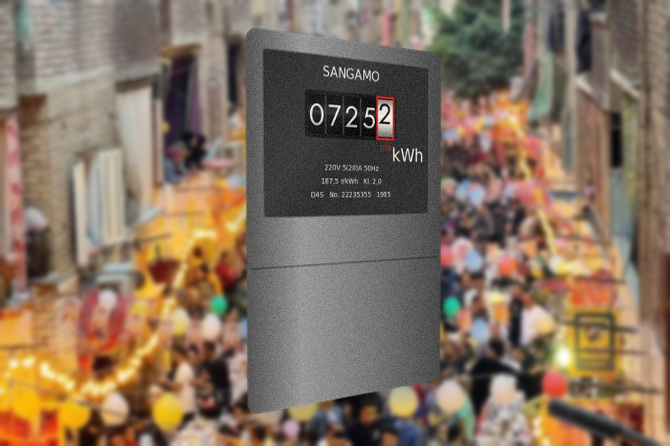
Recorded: 725.2
